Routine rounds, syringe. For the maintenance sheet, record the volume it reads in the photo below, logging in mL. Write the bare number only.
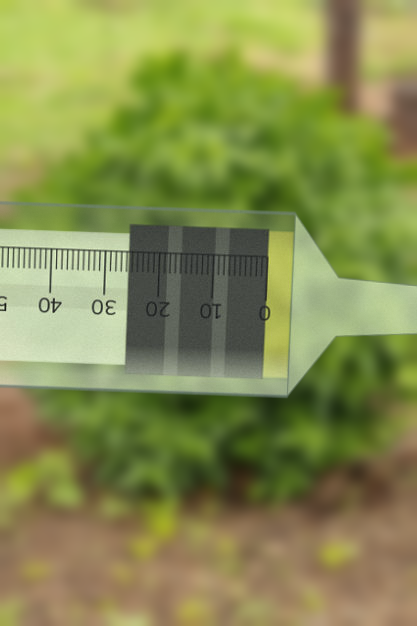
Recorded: 0
